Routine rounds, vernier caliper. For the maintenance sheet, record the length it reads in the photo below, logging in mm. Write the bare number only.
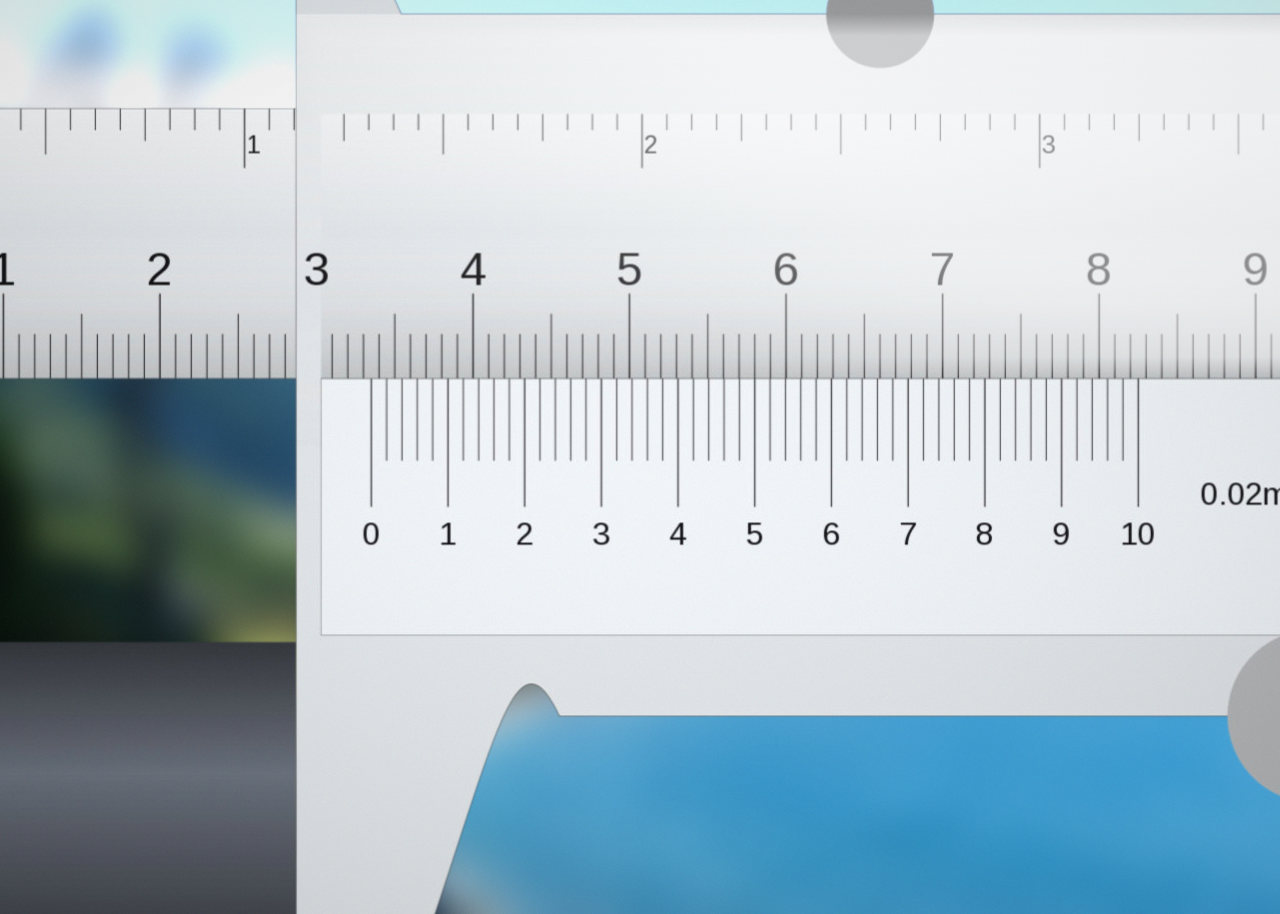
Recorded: 33.5
